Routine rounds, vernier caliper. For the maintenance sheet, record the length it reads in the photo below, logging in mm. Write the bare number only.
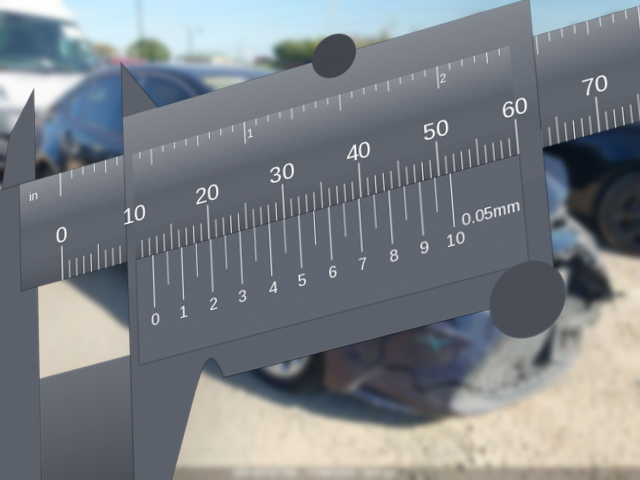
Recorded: 12.4
